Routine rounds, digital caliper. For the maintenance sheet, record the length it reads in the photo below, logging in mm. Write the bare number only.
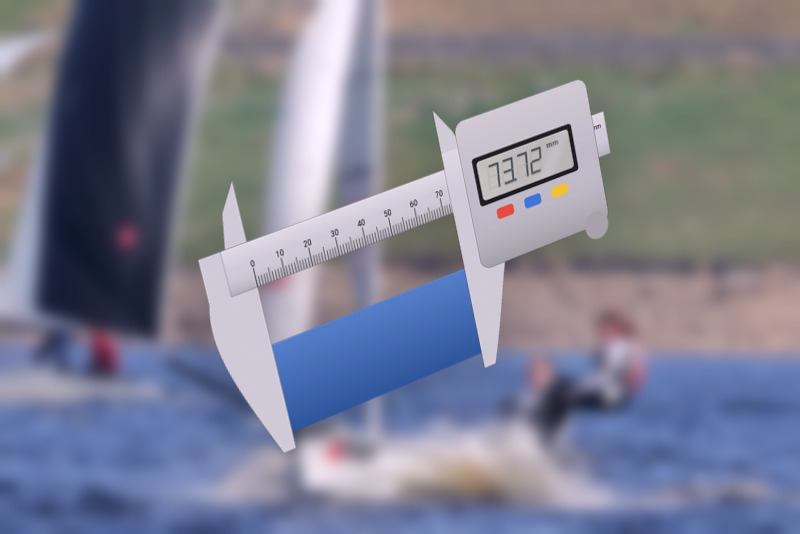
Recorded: 73.72
